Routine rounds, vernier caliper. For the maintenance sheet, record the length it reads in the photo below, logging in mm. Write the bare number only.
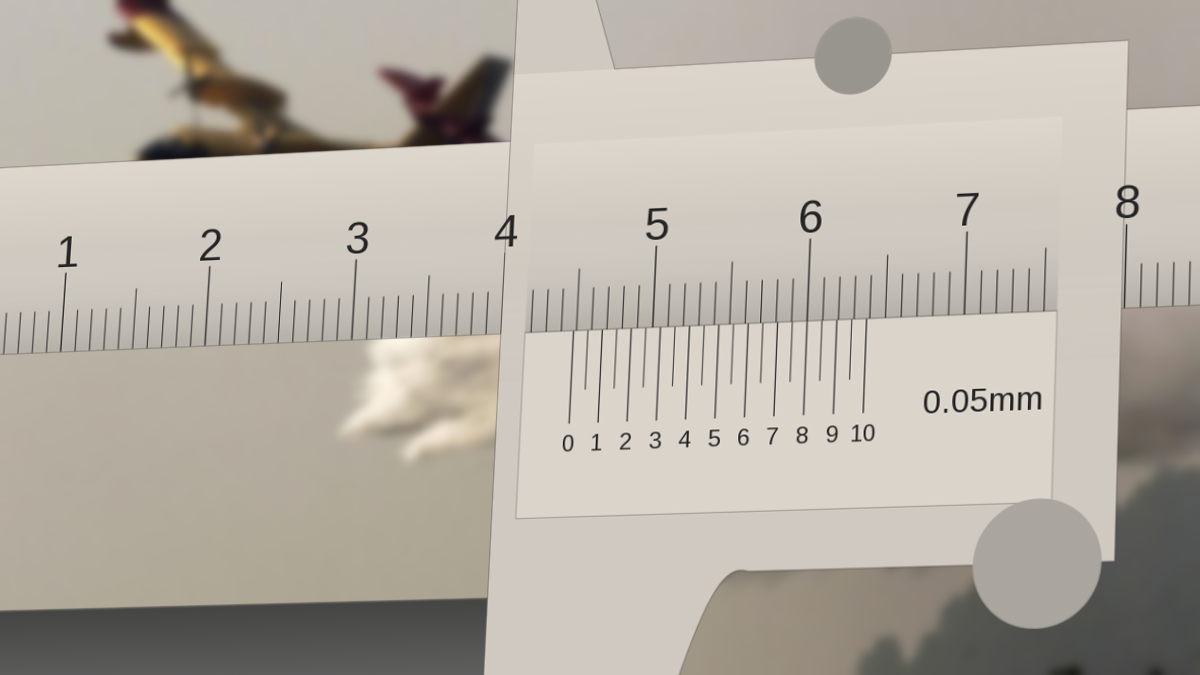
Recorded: 44.8
